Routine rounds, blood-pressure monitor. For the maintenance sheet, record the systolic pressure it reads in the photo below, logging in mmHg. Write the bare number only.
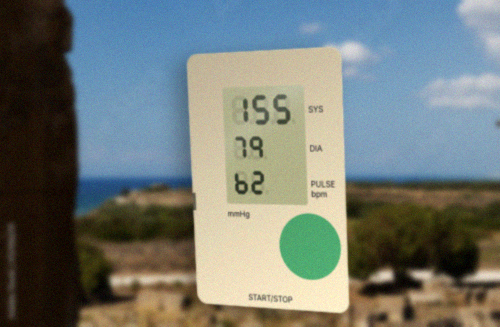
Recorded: 155
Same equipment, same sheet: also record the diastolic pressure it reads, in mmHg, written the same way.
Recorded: 79
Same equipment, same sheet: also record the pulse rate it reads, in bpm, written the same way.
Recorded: 62
